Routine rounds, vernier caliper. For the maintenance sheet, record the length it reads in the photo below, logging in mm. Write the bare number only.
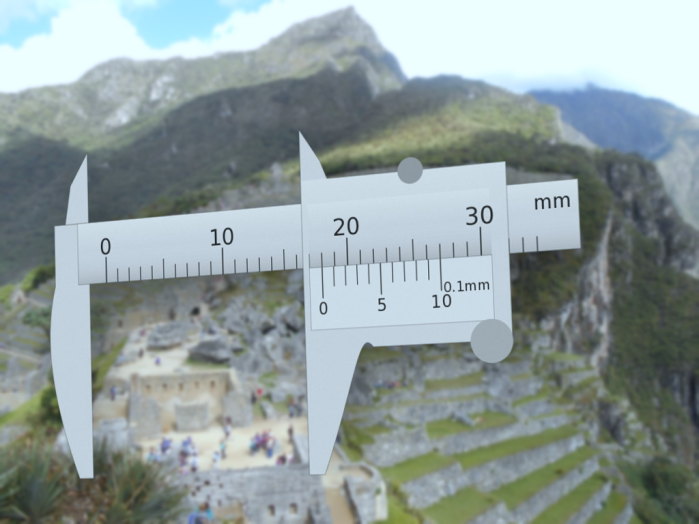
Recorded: 18.0
